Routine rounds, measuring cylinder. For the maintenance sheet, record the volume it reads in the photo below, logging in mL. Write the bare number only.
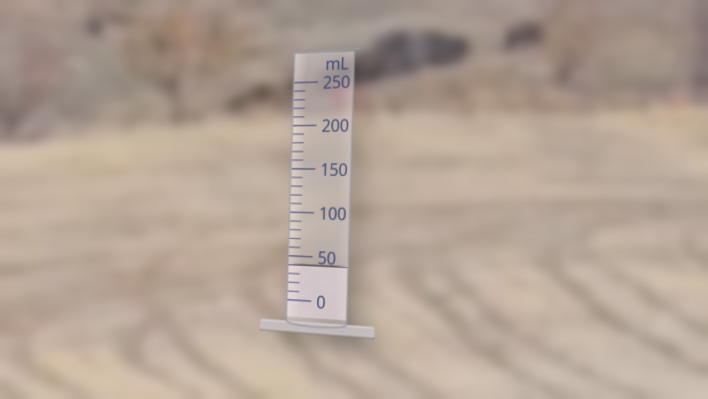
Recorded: 40
